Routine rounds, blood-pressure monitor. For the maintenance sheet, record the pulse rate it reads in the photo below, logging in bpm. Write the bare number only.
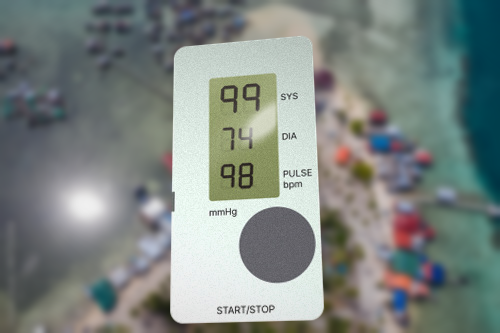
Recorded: 98
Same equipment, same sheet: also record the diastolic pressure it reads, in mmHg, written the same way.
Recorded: 74
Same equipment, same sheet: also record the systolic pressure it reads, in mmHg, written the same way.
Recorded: 99
